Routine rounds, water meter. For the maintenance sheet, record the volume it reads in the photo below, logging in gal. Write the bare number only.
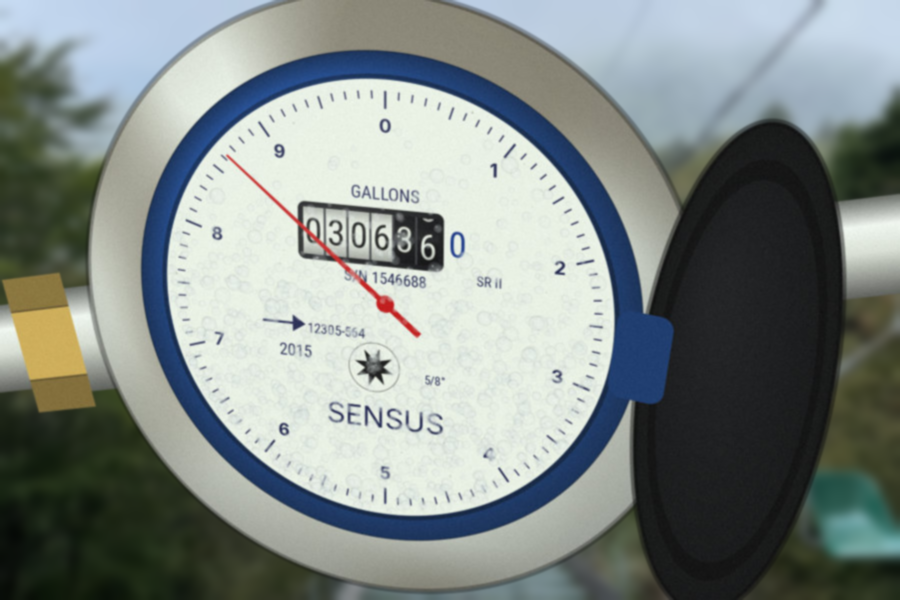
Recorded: 306358.6
